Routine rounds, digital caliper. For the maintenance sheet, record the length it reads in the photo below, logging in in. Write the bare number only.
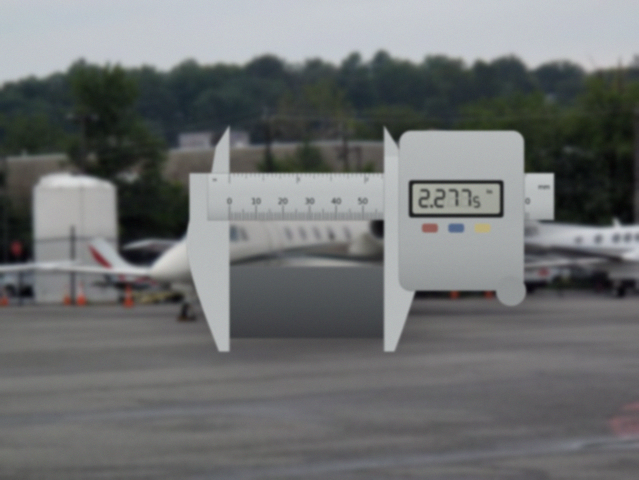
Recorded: 2.2775
